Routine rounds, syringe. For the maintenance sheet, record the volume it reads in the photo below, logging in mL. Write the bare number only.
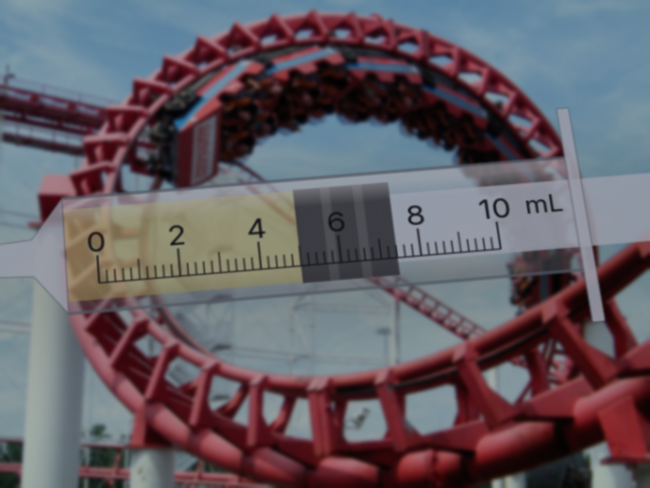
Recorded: 5
